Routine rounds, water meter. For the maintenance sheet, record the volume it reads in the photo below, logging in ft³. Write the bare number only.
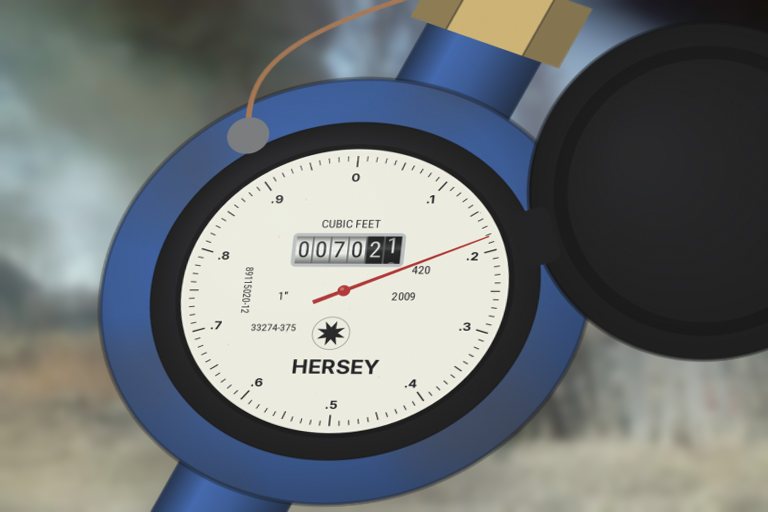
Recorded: 7021.18
